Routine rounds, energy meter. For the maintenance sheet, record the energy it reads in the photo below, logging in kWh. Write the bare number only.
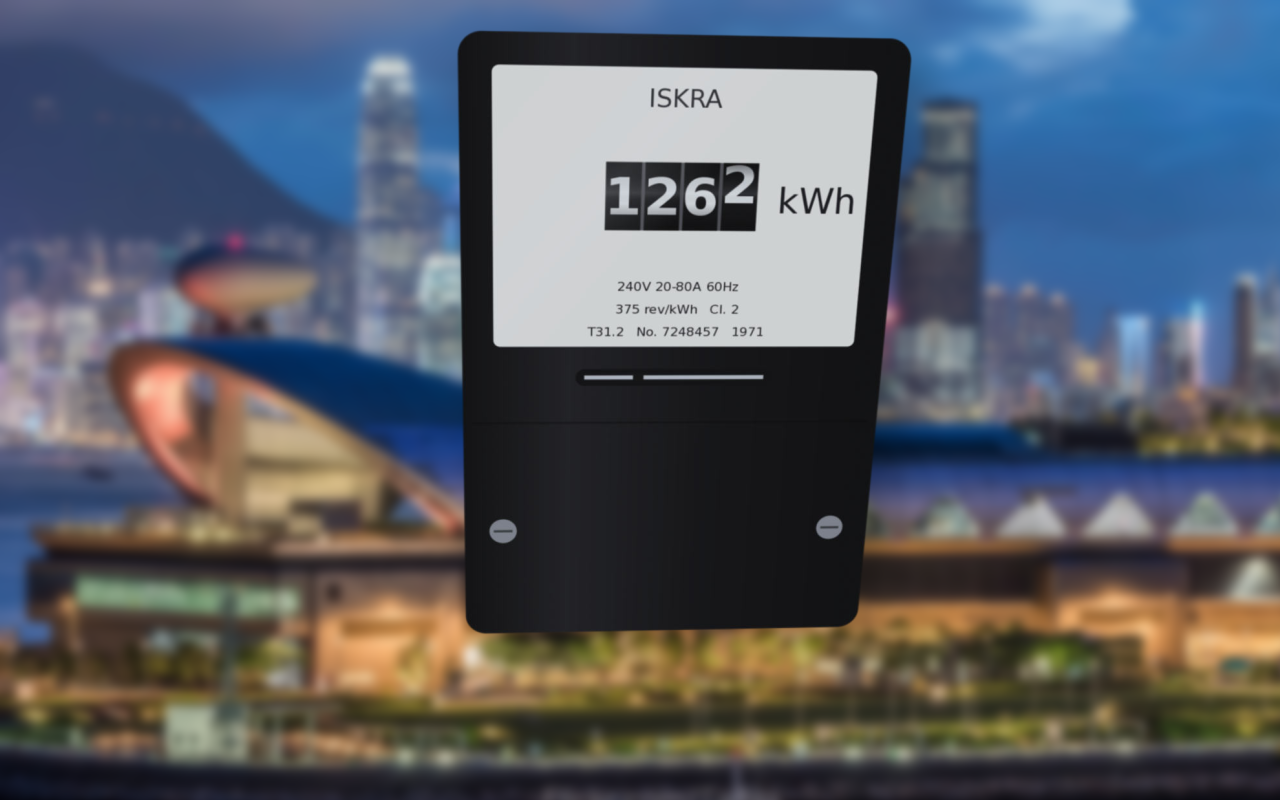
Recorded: 1262
